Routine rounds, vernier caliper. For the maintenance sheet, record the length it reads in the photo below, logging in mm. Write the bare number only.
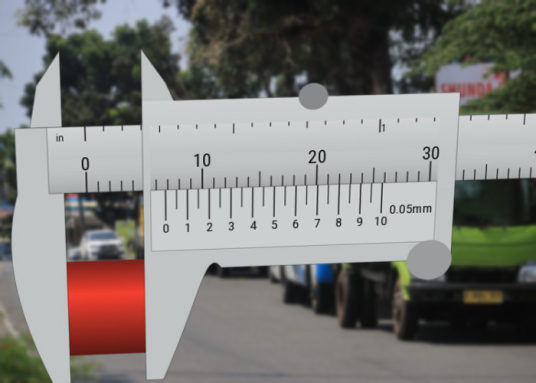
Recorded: 6.8
